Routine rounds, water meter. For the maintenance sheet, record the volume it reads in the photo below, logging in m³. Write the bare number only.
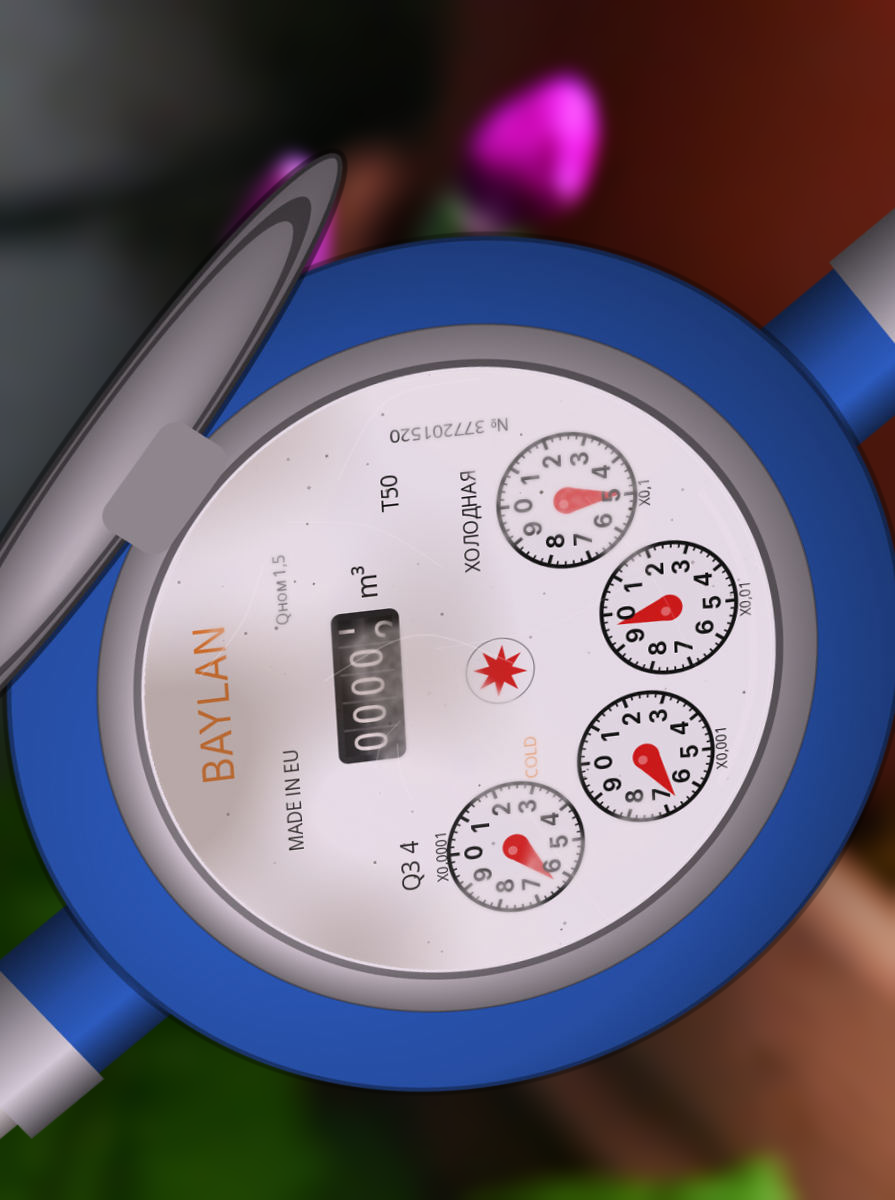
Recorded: 1.4966
